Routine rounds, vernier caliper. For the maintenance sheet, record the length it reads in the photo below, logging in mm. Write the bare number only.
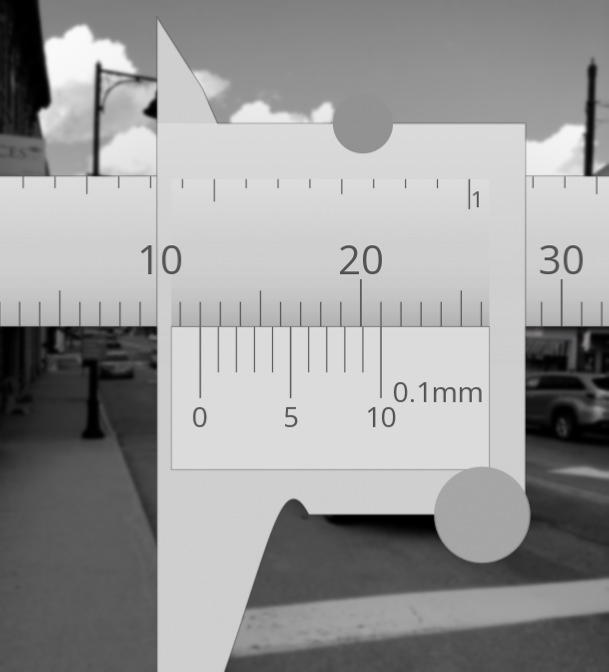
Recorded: 12.0
